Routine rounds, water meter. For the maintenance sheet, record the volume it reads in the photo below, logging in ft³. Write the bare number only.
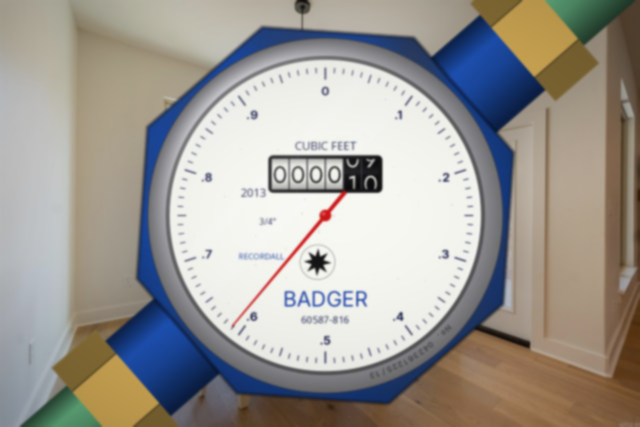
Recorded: 9.61
